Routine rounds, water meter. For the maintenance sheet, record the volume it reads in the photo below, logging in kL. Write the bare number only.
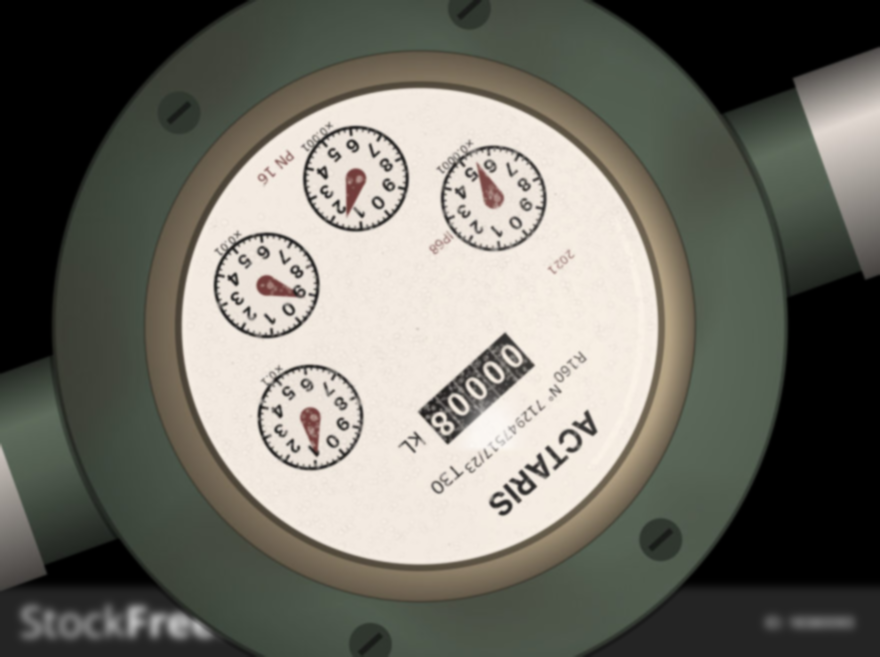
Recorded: 8.0915
